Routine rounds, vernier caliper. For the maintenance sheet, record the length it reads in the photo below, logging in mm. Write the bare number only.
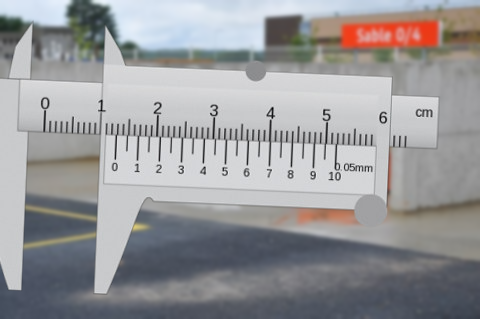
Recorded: 12.8
